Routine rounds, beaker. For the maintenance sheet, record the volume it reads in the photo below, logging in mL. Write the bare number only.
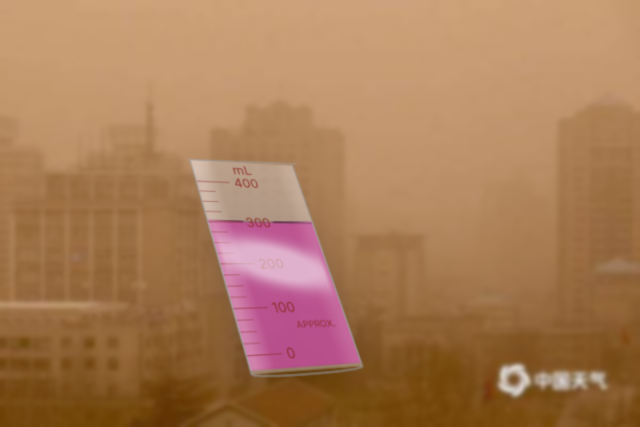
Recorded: 300
